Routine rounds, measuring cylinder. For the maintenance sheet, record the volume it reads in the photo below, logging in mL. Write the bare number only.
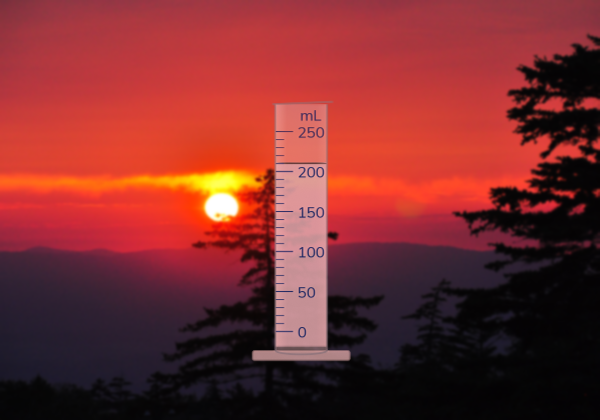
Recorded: 210
